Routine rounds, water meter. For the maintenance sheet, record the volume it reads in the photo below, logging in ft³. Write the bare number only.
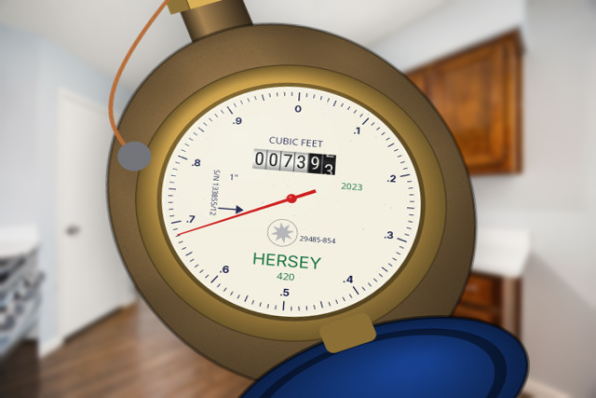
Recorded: 7392.68
